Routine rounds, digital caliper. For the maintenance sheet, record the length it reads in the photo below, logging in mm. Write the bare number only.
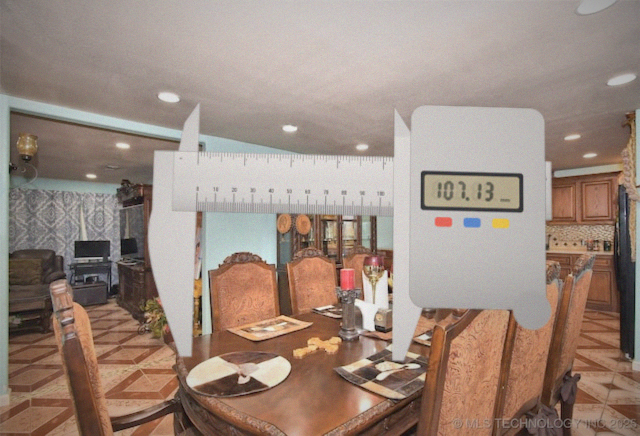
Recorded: 107.13
